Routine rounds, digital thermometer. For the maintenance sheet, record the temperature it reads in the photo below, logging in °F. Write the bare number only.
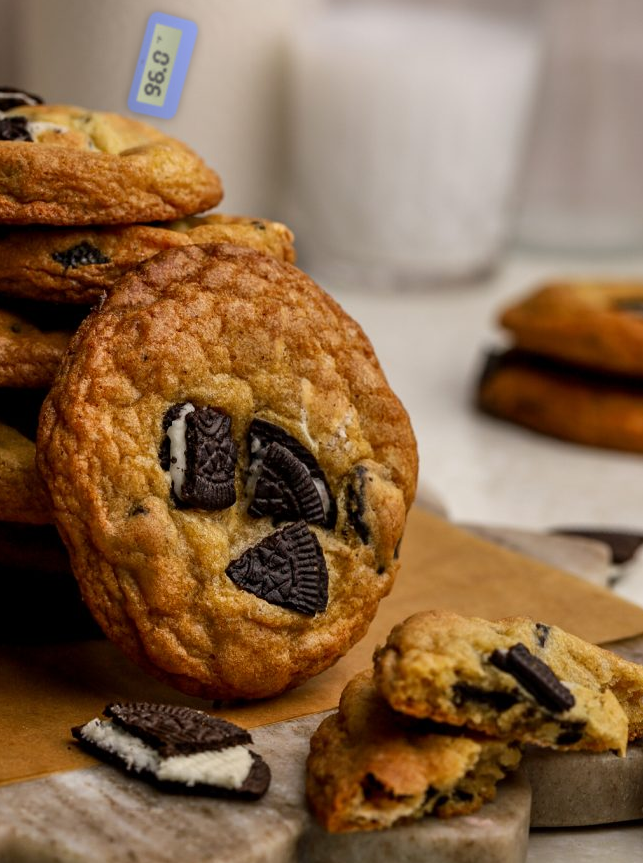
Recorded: 96.0
